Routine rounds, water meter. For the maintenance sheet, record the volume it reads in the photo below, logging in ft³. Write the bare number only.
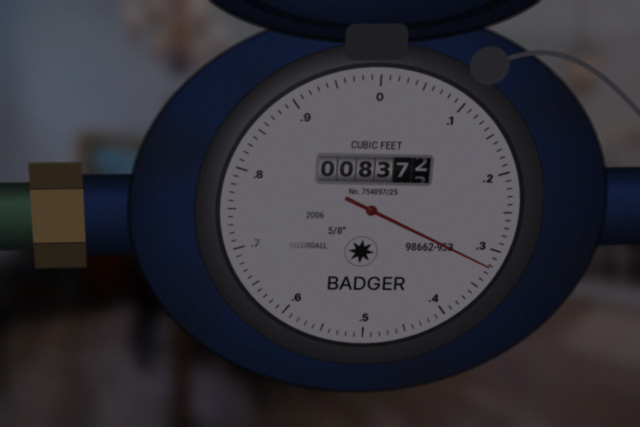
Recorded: 8372.32
